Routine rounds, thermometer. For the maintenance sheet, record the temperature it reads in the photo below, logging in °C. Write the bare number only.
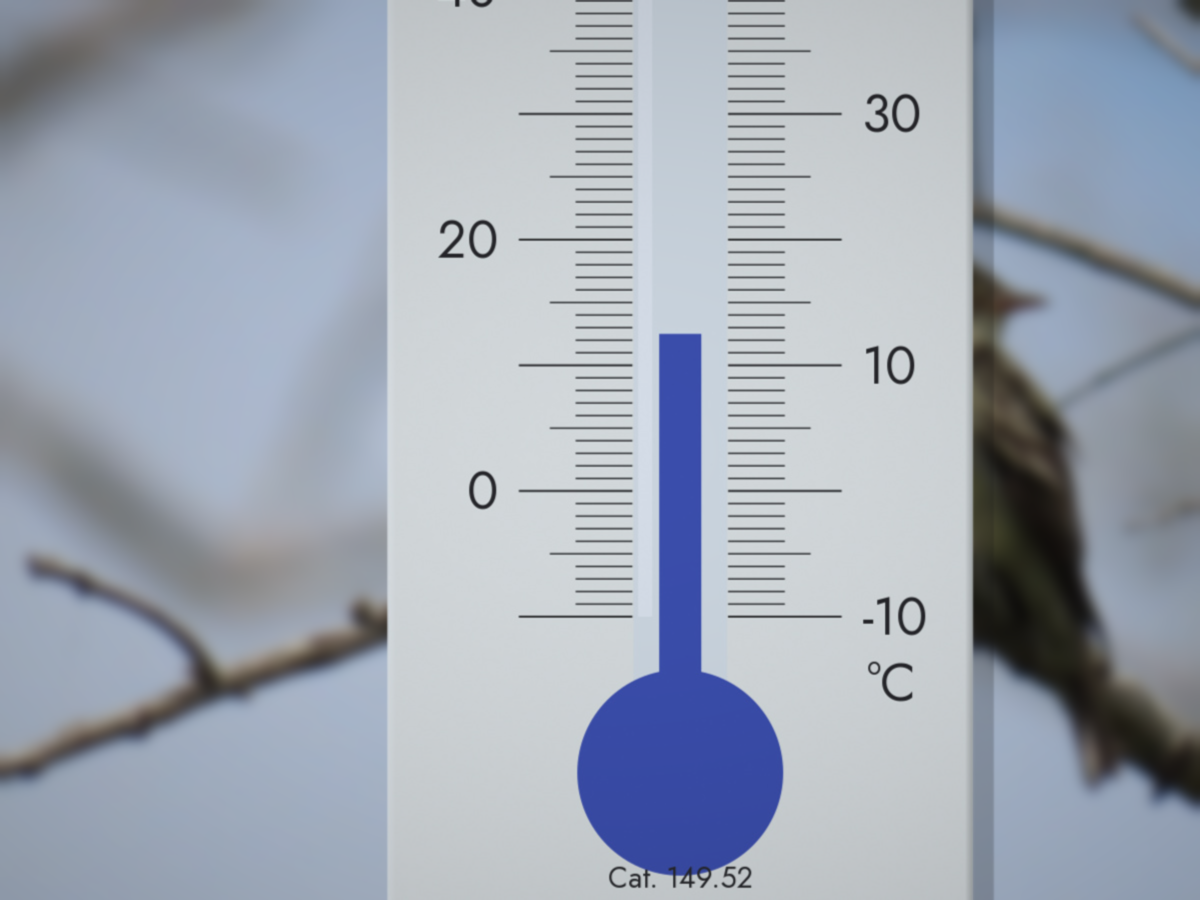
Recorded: 12.5
